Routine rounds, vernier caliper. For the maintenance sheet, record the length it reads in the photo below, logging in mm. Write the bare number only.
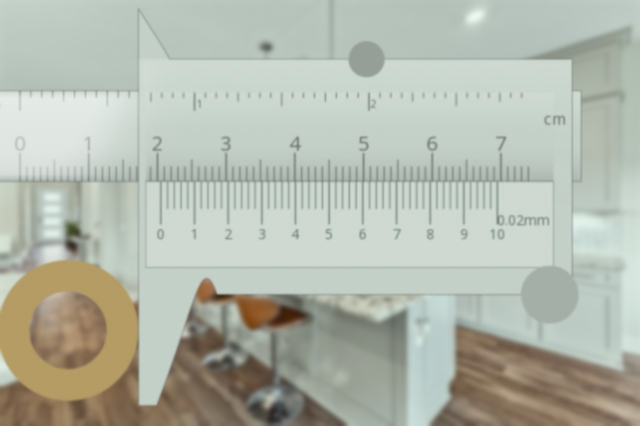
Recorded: 20.5
